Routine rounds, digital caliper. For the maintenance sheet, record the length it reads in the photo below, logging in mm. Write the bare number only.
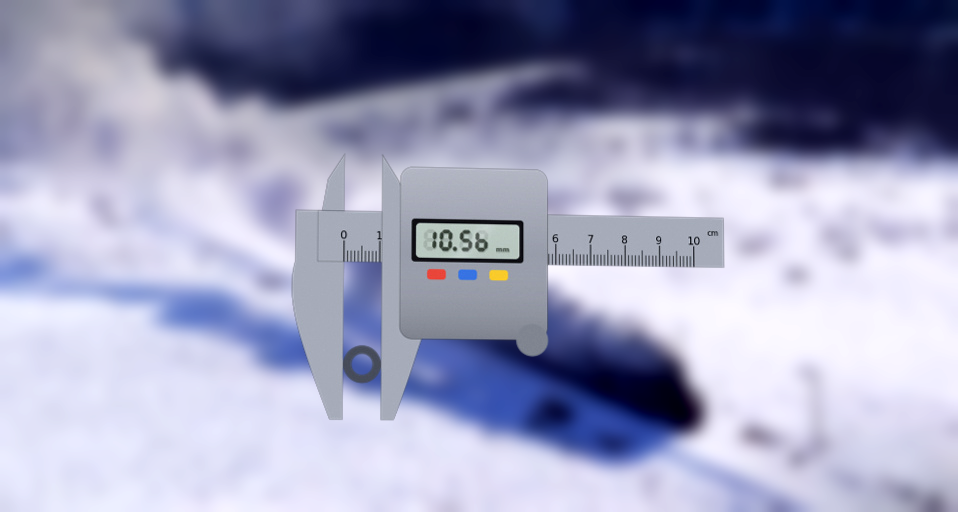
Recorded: 10.56
